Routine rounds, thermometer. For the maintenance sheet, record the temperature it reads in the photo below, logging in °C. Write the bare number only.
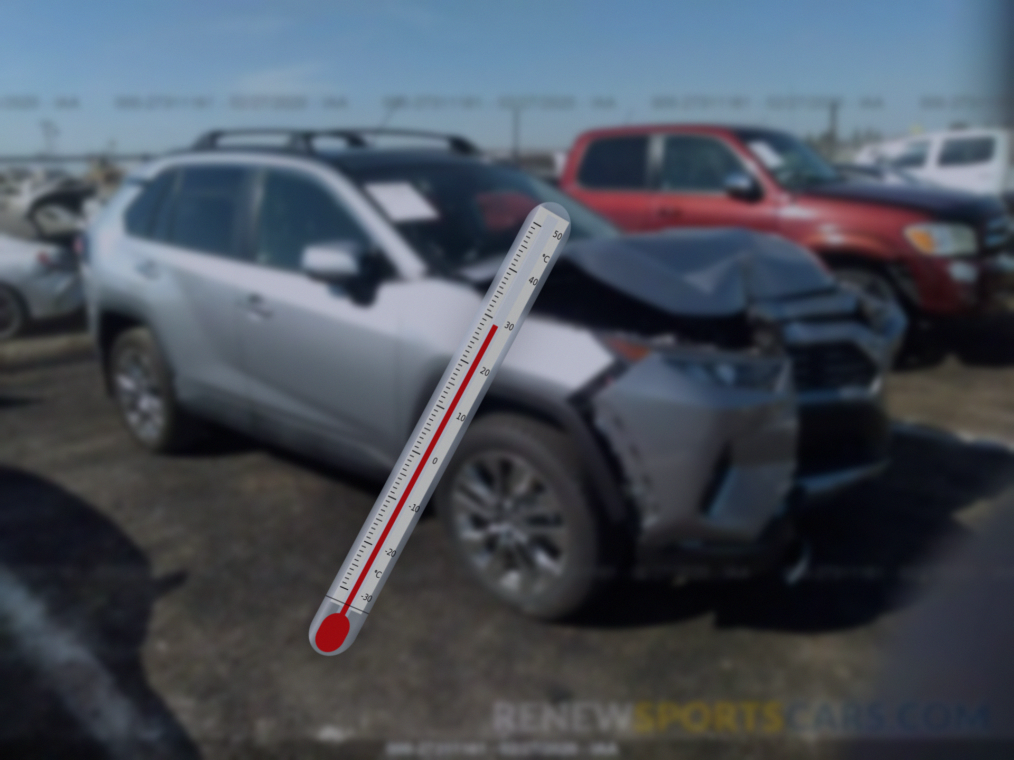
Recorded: 29
